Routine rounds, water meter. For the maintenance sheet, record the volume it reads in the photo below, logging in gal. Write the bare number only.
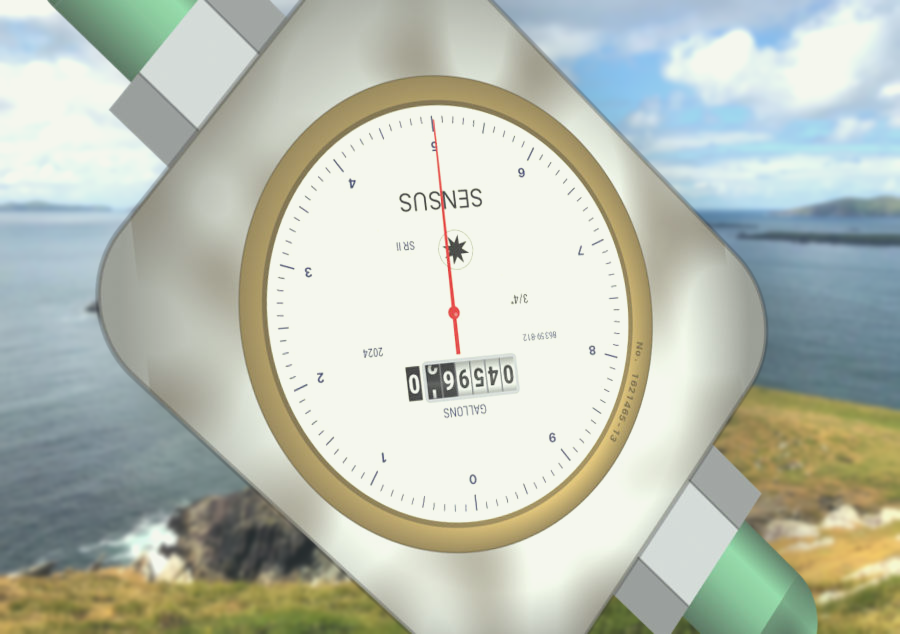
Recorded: 459615.0
